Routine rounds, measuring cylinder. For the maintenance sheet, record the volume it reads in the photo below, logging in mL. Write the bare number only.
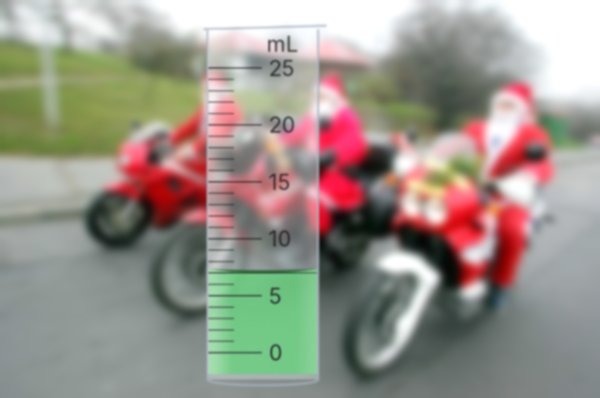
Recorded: 7
